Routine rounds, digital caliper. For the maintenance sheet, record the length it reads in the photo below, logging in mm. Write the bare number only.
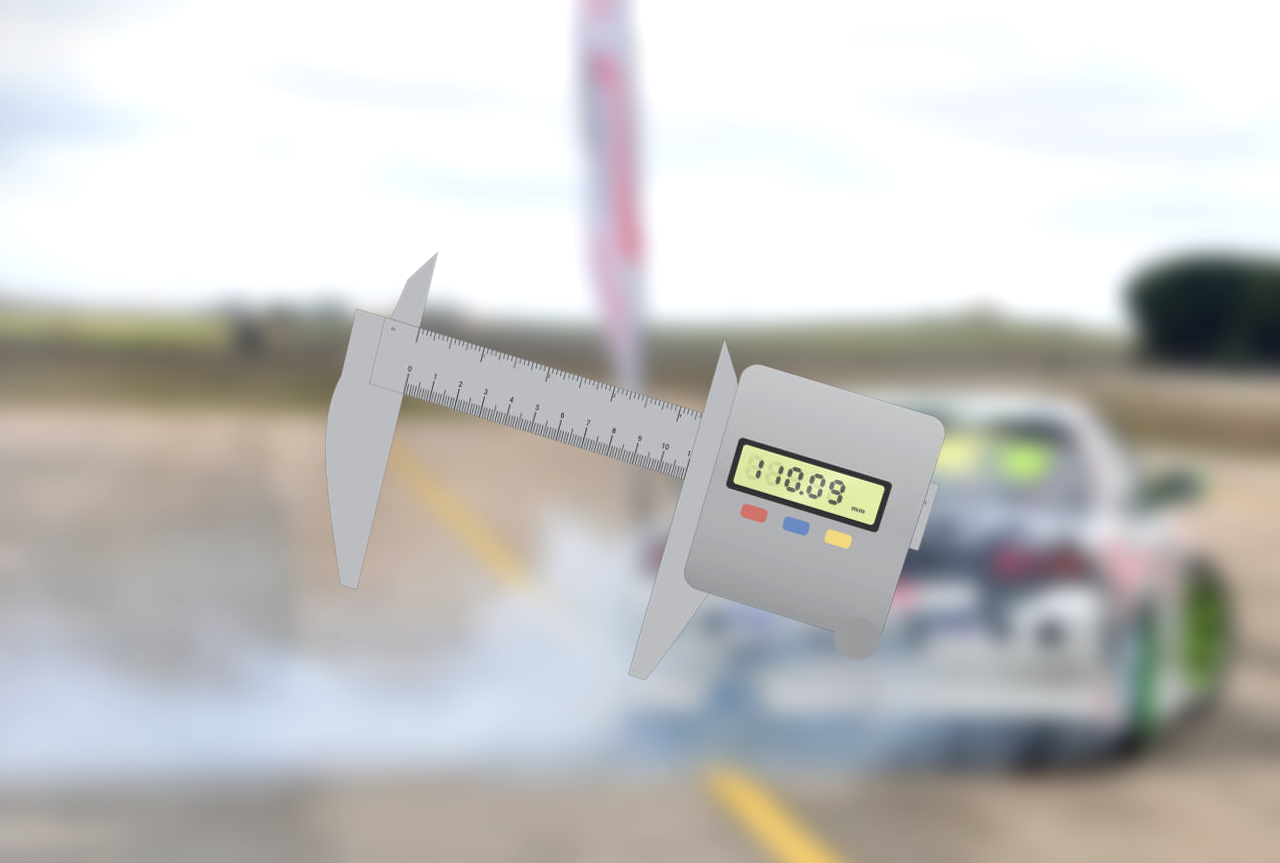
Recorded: 110.09
